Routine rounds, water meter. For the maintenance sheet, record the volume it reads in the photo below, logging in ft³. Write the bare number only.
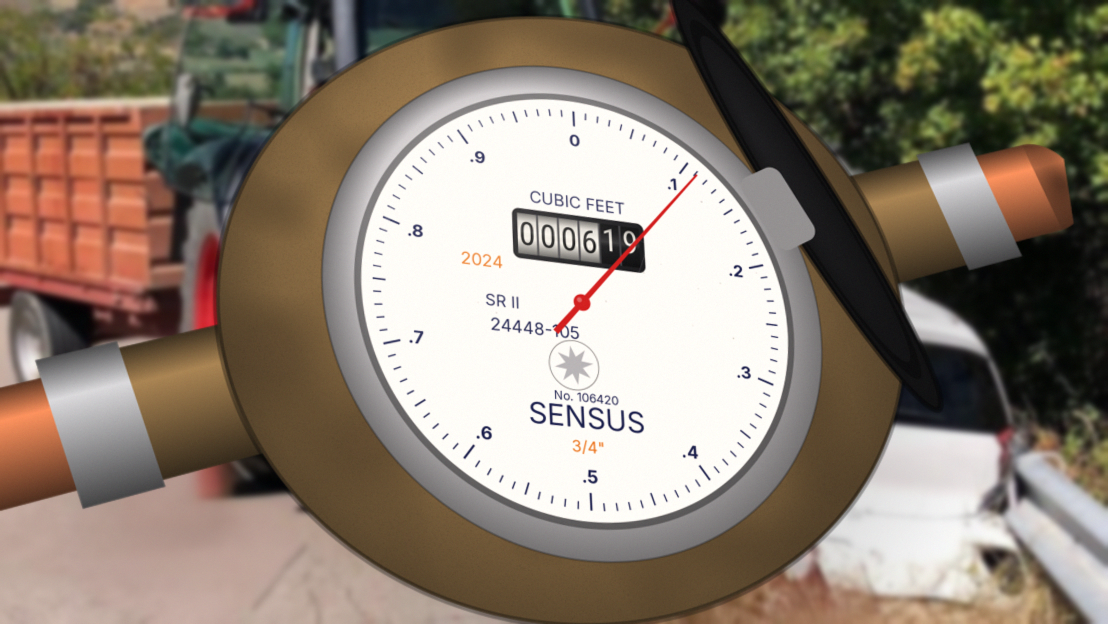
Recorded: 619.11
